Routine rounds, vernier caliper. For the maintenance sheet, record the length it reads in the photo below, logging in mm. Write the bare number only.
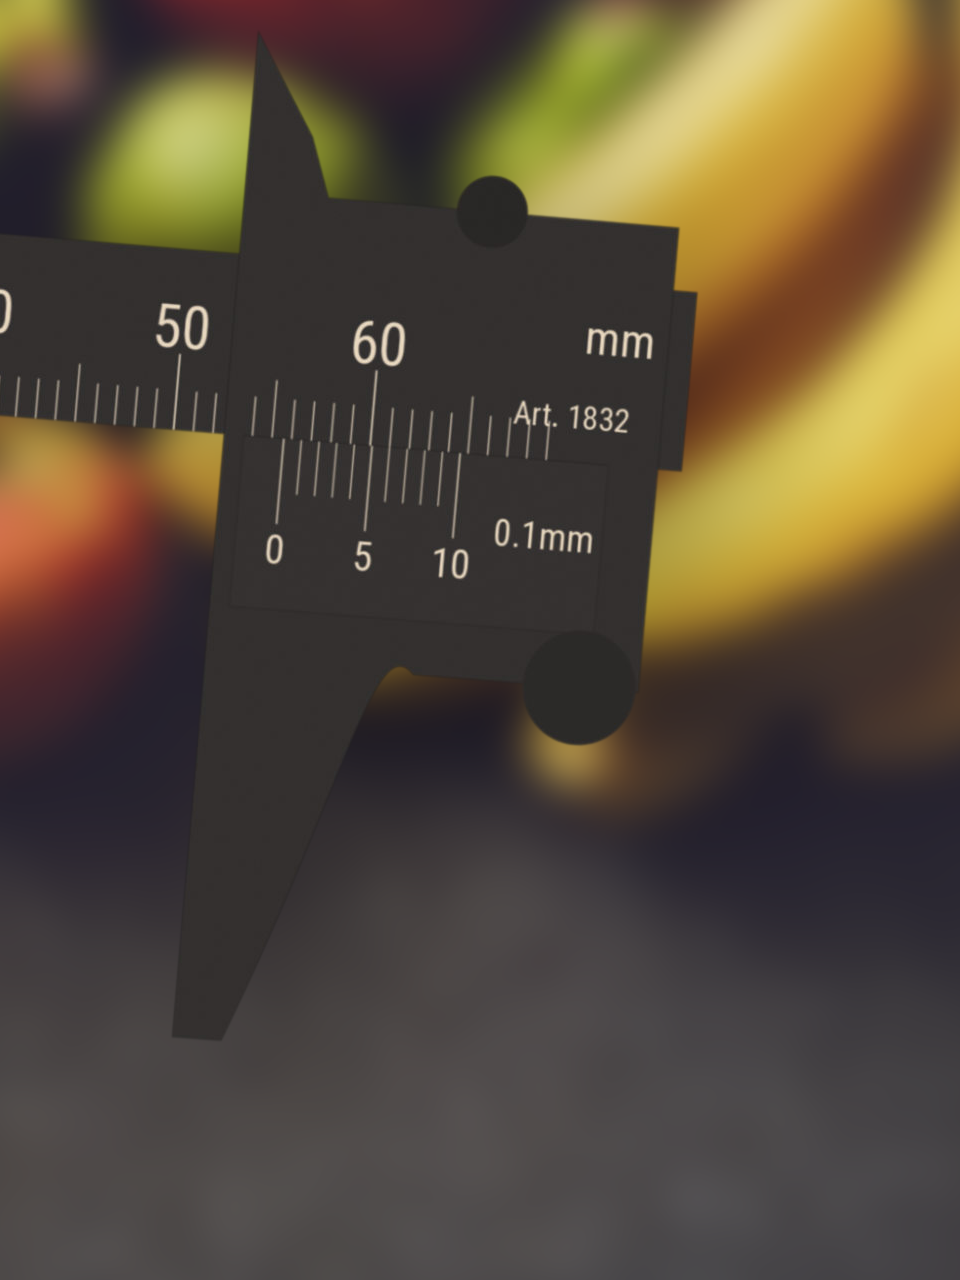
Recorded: 55.6
